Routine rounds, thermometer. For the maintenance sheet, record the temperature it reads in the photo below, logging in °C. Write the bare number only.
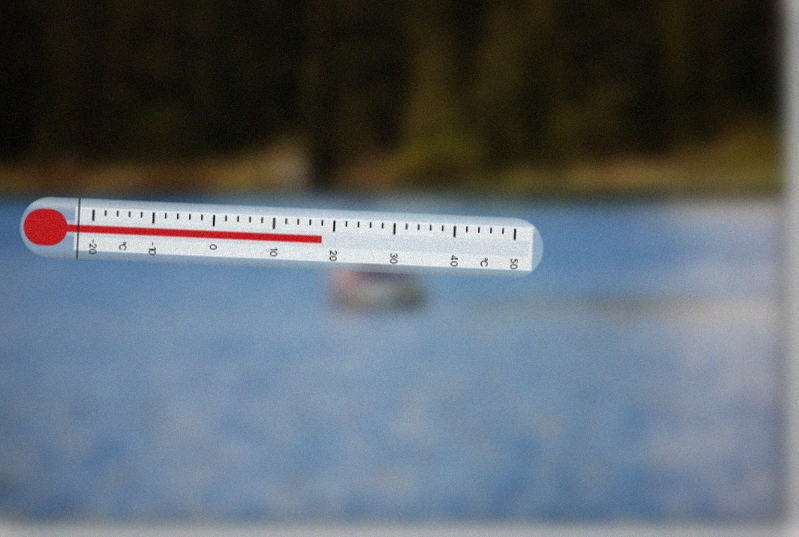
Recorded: 18
